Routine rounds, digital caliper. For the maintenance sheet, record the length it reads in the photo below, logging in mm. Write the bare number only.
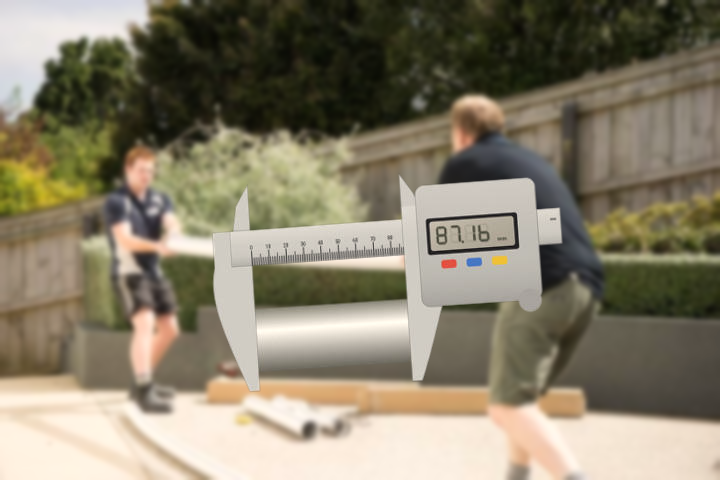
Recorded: 87.16
